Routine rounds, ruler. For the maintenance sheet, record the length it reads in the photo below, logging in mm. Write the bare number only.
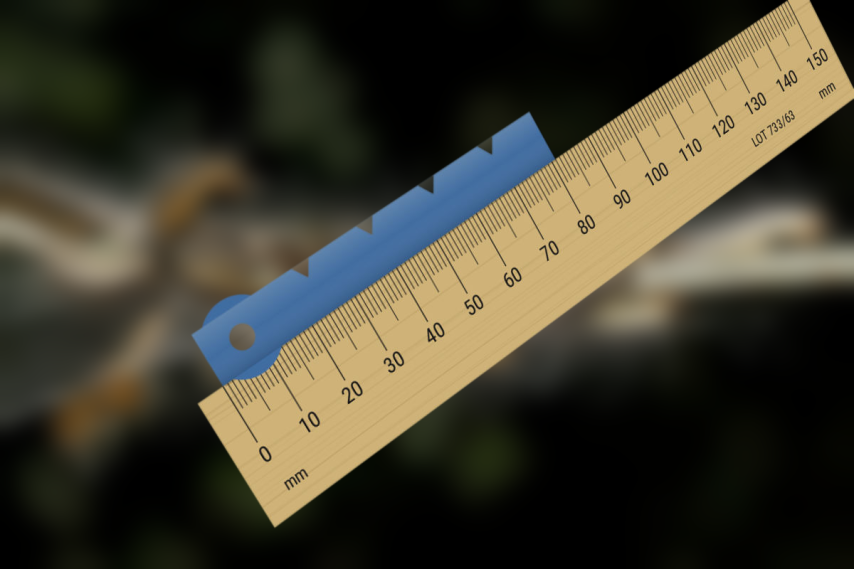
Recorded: 81
